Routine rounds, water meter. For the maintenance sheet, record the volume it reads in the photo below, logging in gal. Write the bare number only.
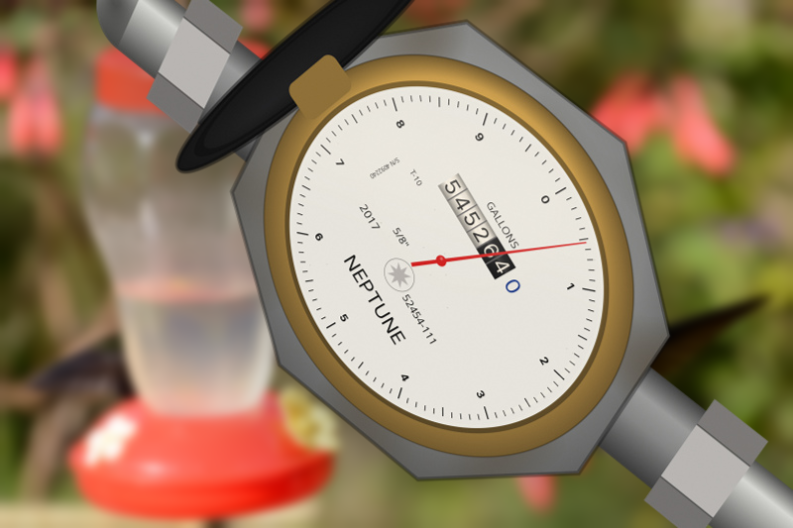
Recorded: 5452640.5
